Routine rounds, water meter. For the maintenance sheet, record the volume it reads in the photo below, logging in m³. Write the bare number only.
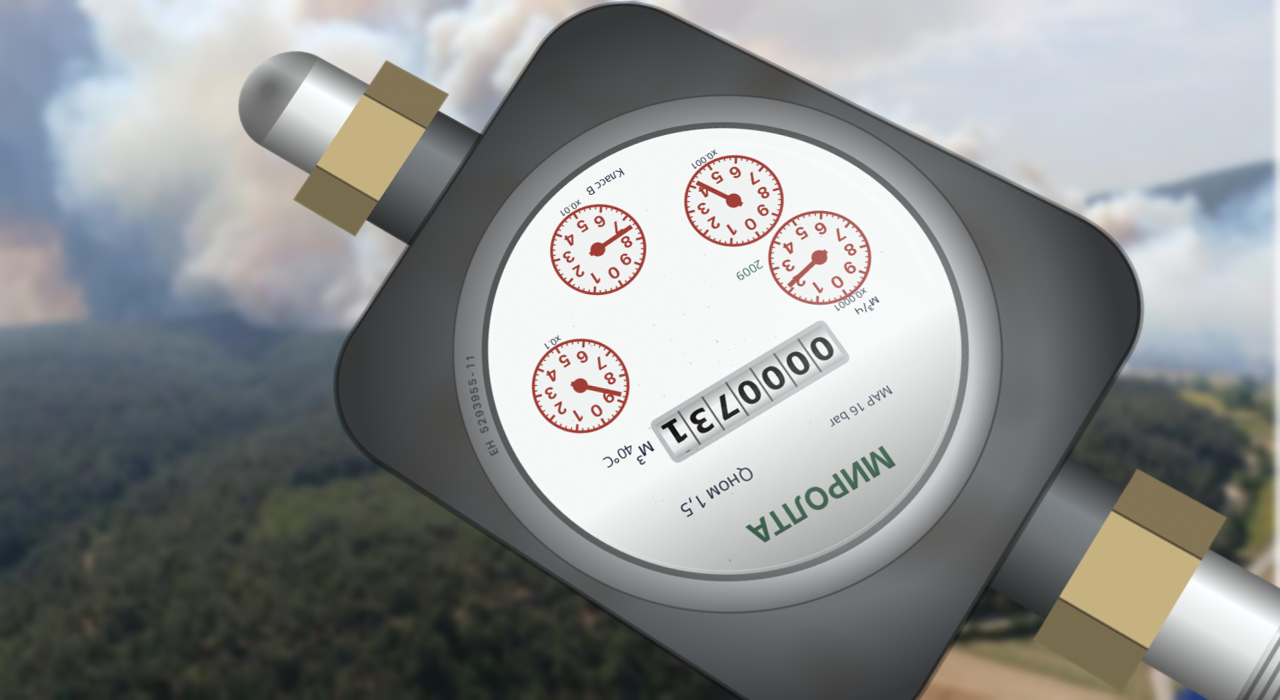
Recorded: 730.8742
